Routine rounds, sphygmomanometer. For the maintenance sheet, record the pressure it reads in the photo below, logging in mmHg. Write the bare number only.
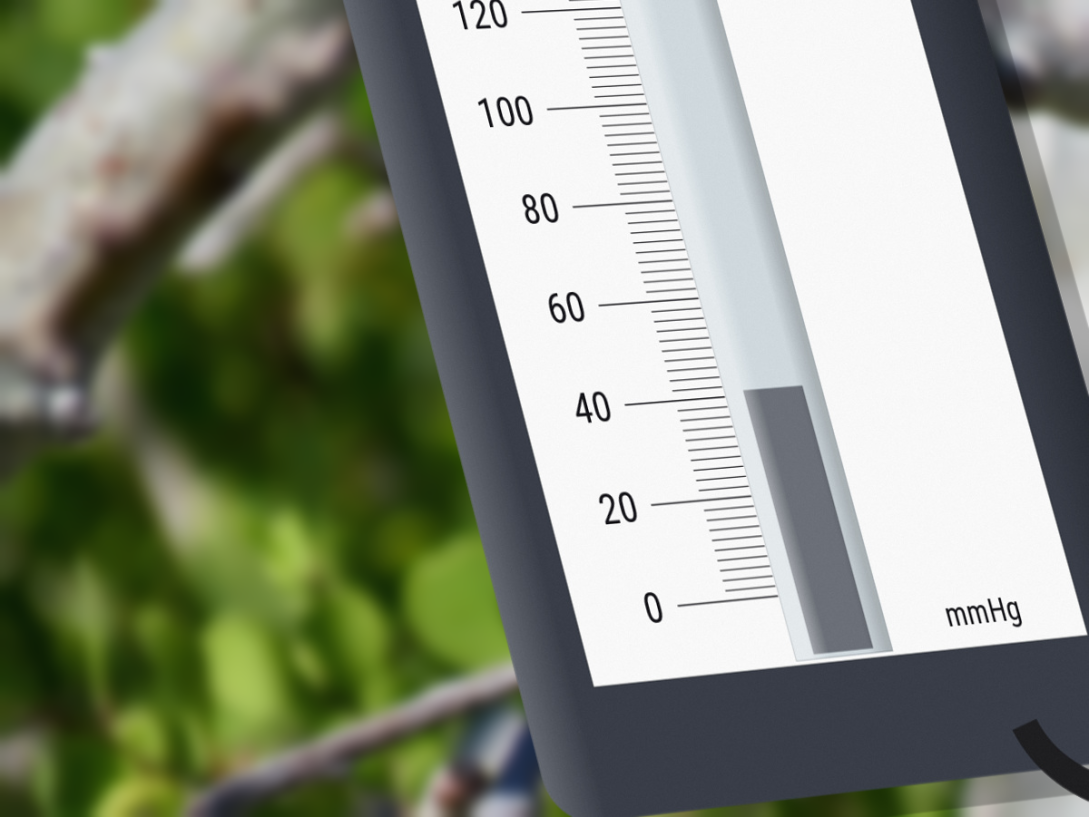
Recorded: 41
